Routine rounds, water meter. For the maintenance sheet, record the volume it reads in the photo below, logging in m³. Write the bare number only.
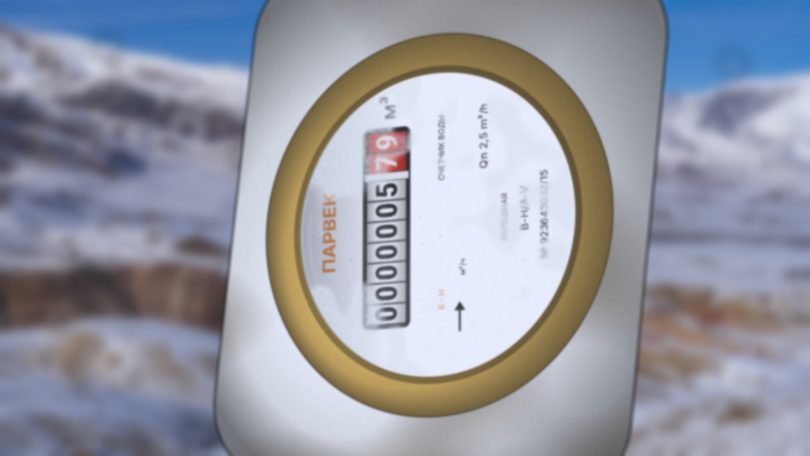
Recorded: 5.79
